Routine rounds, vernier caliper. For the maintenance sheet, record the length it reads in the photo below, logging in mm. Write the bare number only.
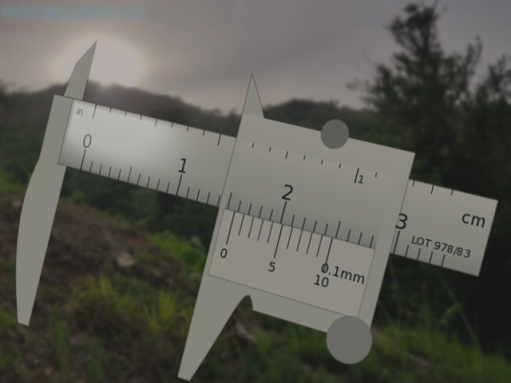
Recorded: 15.7
